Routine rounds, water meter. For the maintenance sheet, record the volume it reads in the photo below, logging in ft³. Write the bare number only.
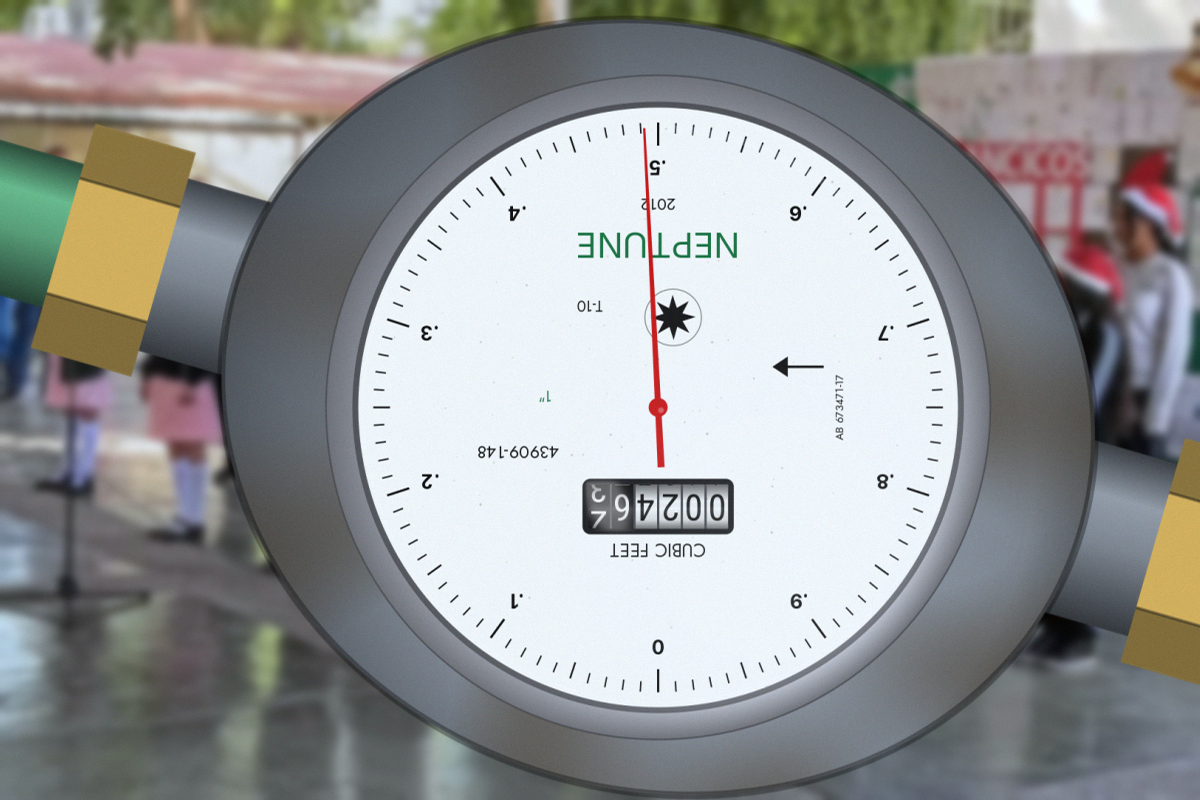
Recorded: 2462.49
